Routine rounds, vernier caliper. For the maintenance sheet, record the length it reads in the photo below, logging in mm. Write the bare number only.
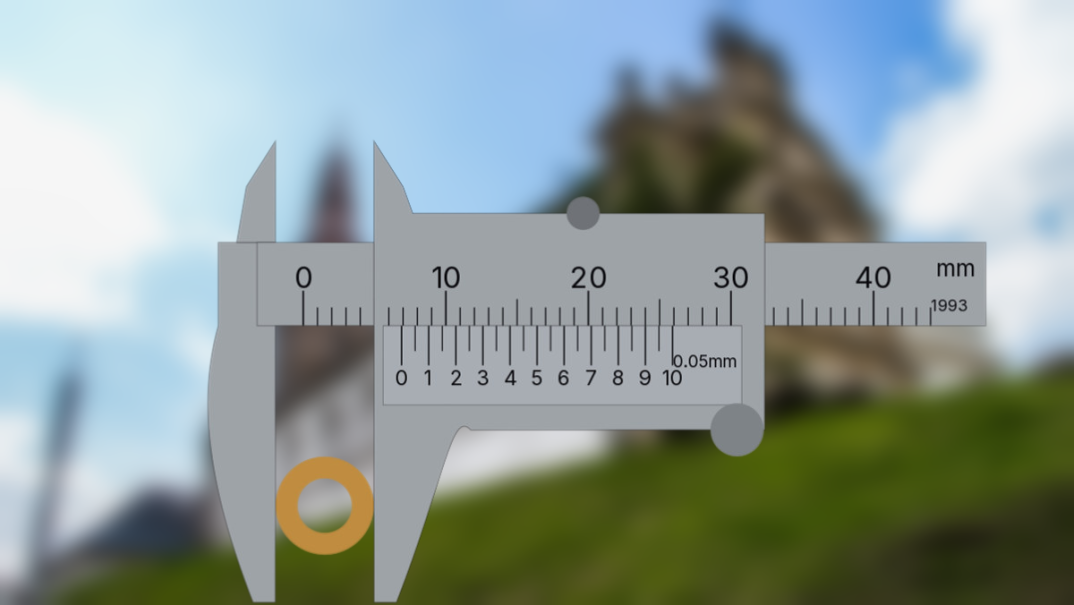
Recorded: 6.9
